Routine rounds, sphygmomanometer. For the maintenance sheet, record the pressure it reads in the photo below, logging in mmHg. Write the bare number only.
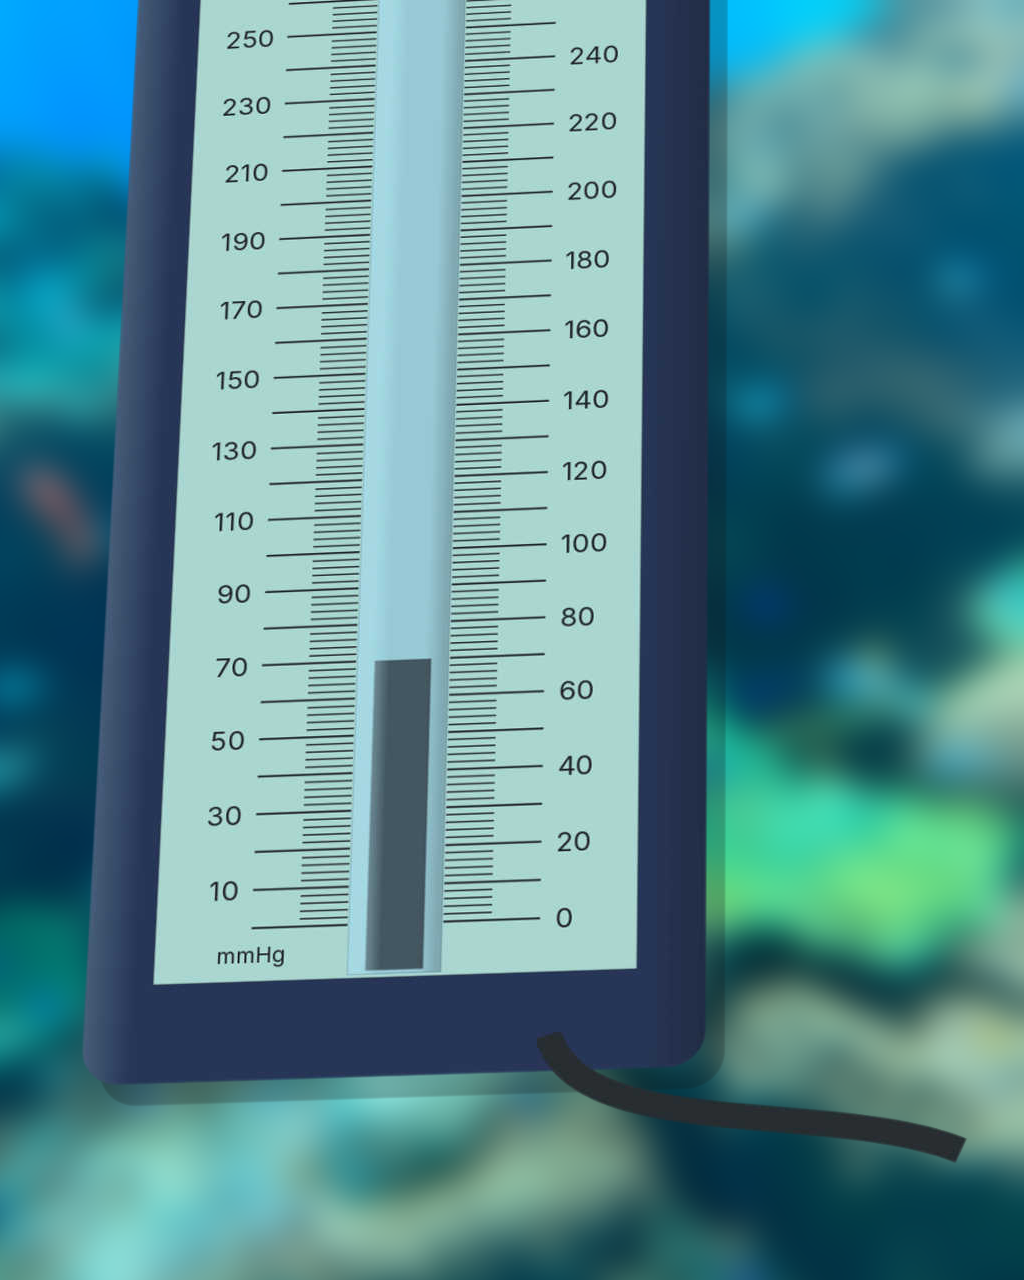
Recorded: 70
